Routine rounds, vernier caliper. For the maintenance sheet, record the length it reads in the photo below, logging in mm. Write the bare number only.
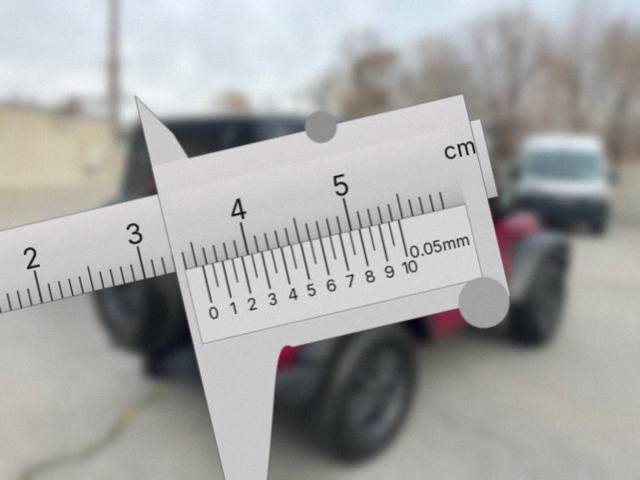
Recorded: 35.6
